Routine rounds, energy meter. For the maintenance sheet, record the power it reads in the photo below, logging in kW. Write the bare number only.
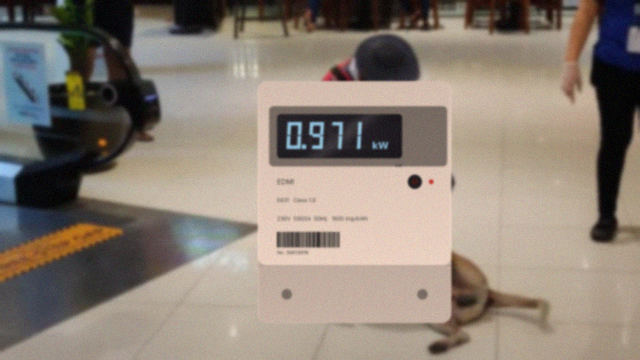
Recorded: 0.971
